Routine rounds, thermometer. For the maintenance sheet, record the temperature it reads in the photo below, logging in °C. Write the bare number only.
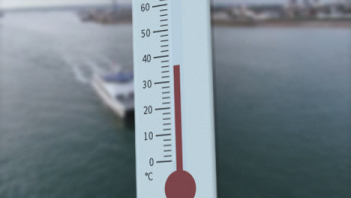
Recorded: 36
